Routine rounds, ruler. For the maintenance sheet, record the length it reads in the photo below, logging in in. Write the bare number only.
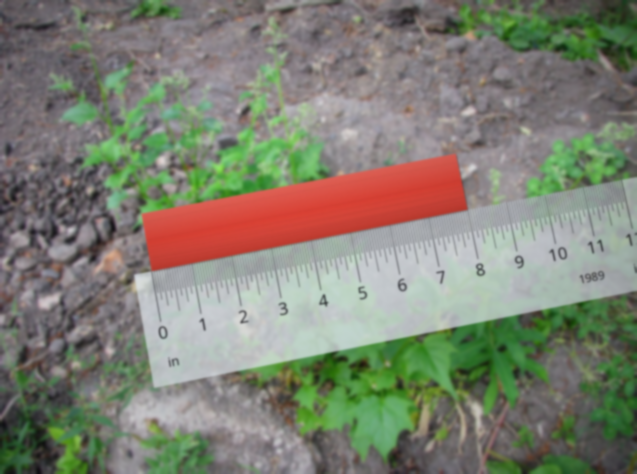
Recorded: 8
